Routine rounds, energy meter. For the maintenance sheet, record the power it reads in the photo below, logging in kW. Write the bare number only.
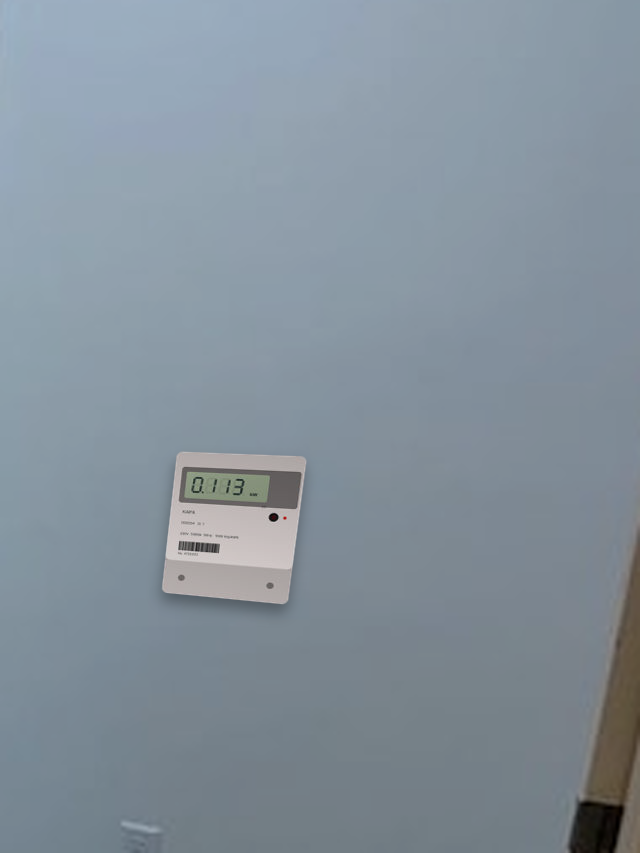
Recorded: 0.113
